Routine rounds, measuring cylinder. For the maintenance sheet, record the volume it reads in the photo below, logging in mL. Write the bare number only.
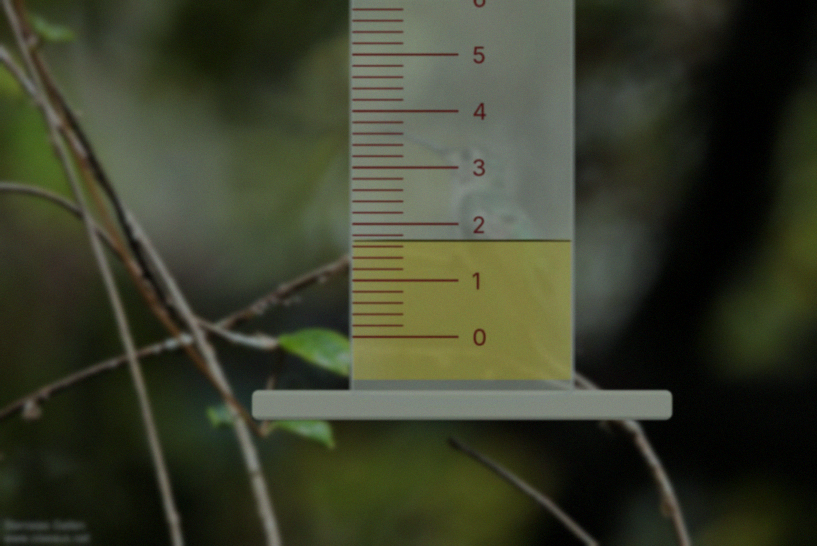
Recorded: 1.7
